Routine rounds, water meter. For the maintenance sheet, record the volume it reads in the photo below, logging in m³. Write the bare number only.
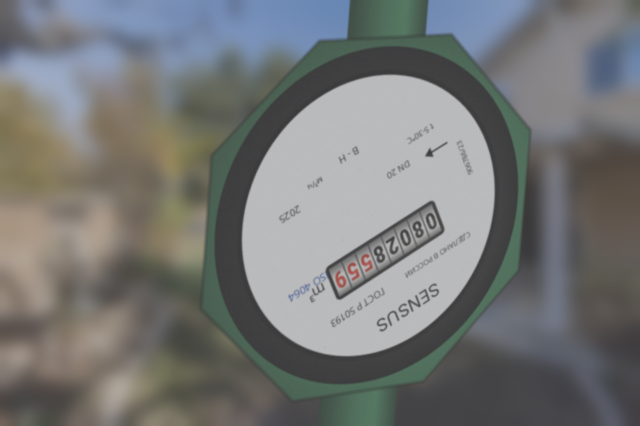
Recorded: 8028.559
